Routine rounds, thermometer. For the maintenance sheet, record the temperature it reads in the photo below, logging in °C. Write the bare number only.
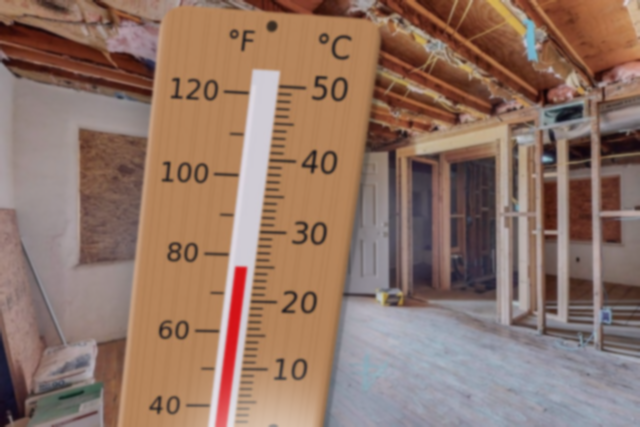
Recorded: 25
